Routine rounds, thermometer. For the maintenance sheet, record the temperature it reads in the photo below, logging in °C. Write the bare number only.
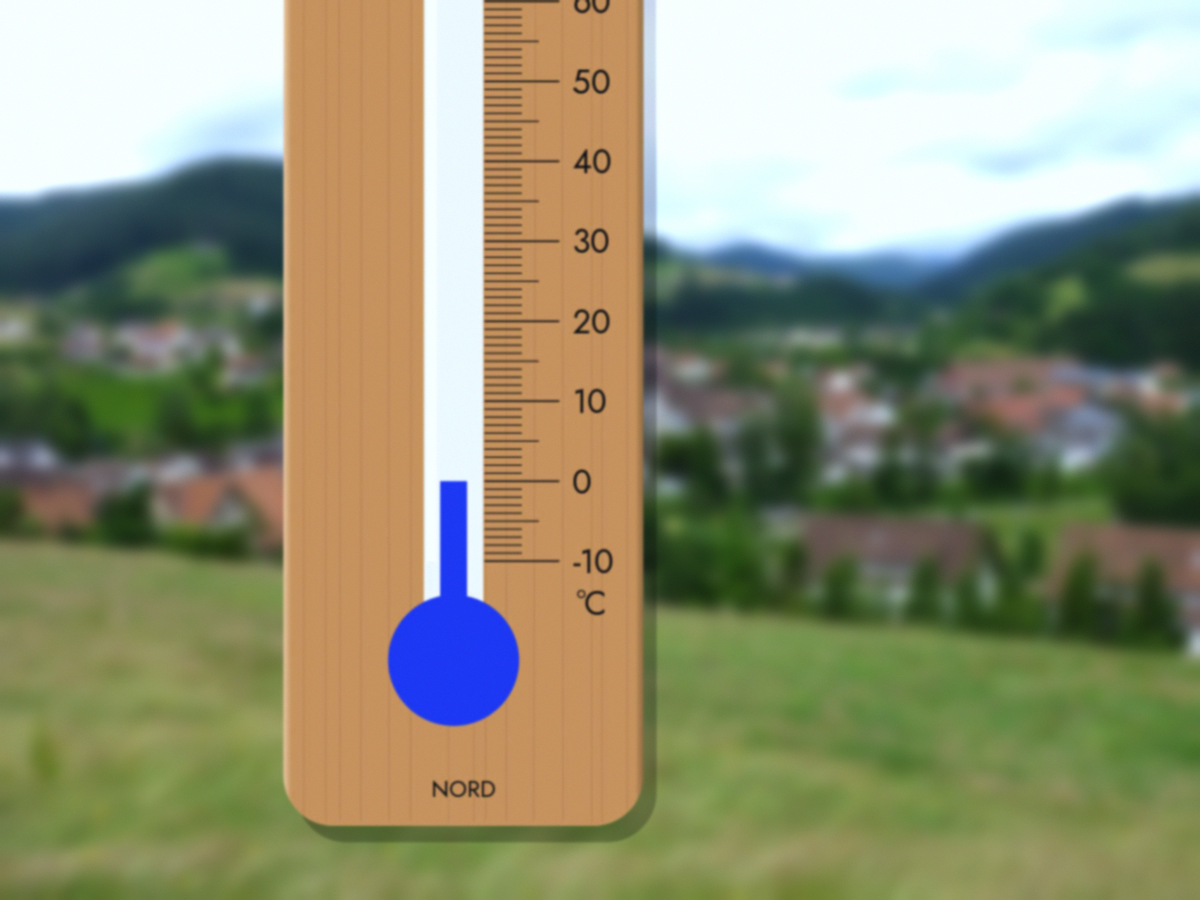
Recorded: 0
